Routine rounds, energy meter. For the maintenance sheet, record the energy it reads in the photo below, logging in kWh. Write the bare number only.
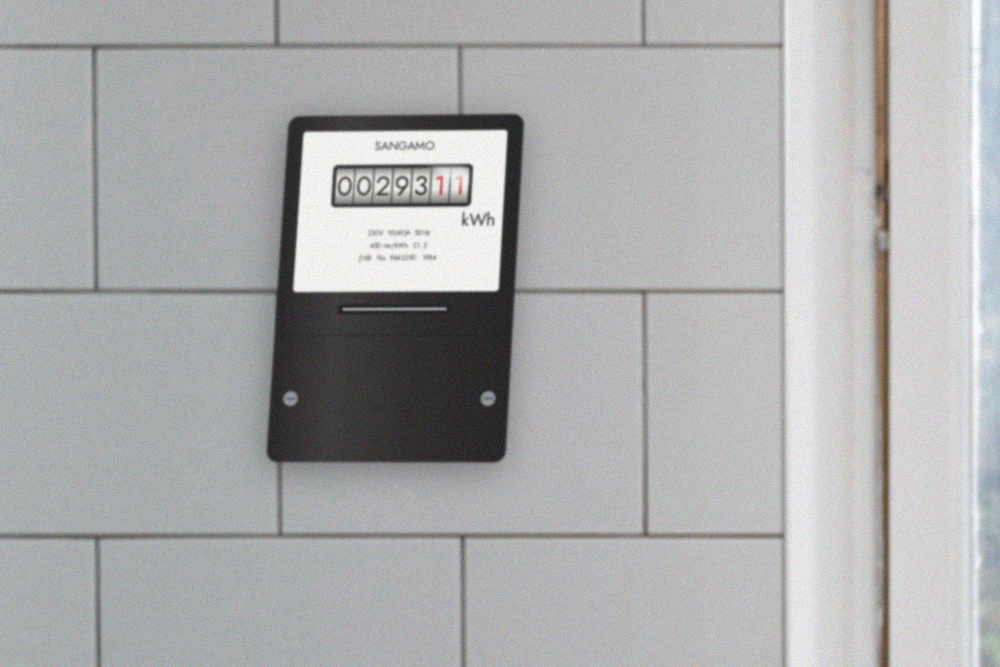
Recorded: 293.11
